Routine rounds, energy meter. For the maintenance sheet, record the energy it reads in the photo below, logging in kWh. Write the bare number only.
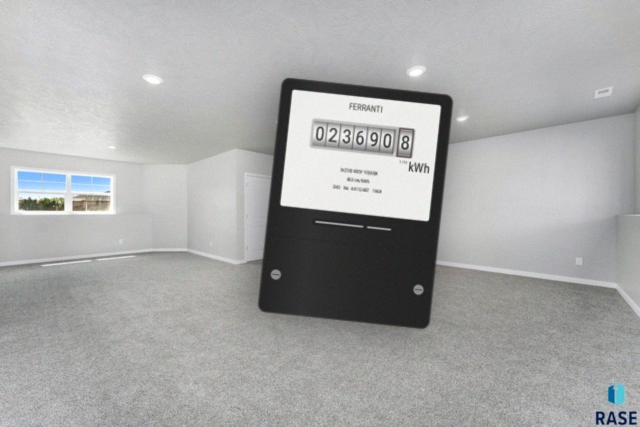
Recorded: 23690.8
